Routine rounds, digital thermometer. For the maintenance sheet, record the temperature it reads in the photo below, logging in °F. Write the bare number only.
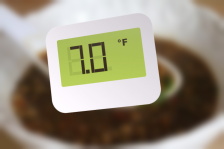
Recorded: 7.0
